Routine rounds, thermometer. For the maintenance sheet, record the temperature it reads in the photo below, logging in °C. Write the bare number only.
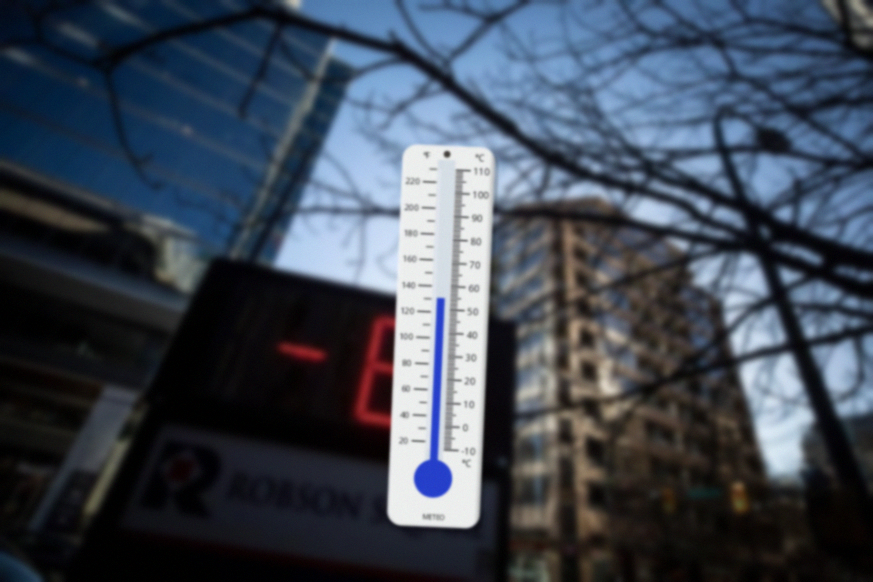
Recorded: 55
